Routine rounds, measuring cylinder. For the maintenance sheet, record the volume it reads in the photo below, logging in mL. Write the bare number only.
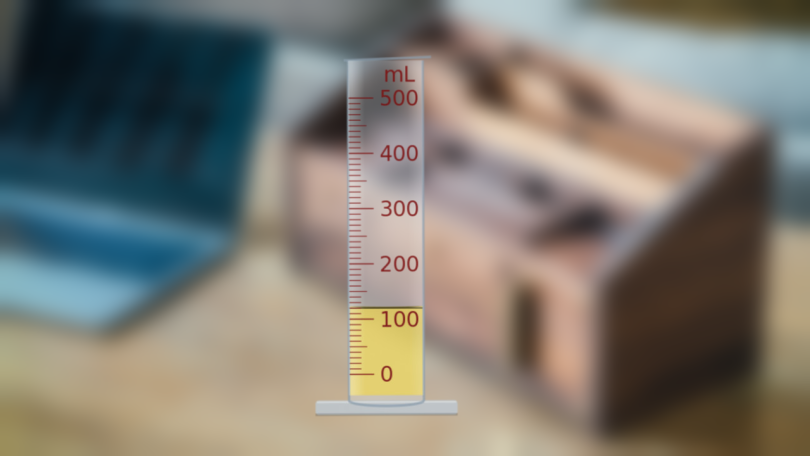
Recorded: 120
